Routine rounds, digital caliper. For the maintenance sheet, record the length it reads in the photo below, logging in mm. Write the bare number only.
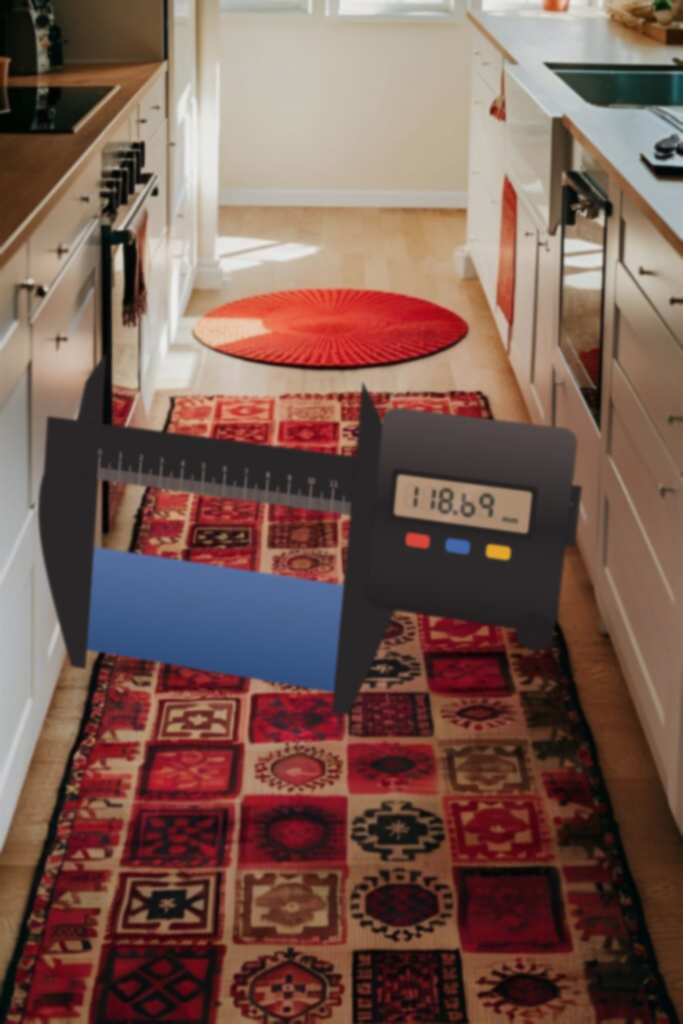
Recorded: 118.69
